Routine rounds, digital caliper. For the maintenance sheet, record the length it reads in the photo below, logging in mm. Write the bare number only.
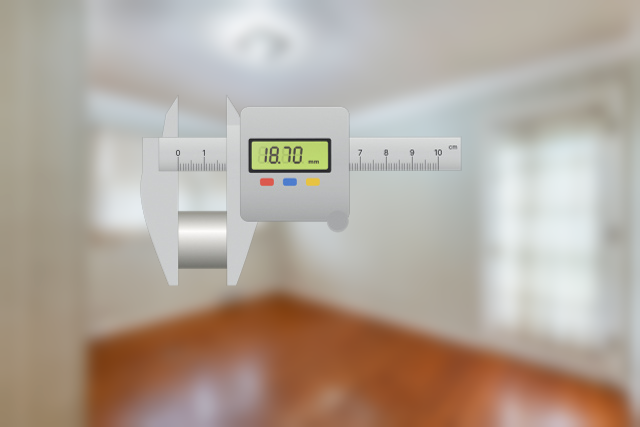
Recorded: 18.70
